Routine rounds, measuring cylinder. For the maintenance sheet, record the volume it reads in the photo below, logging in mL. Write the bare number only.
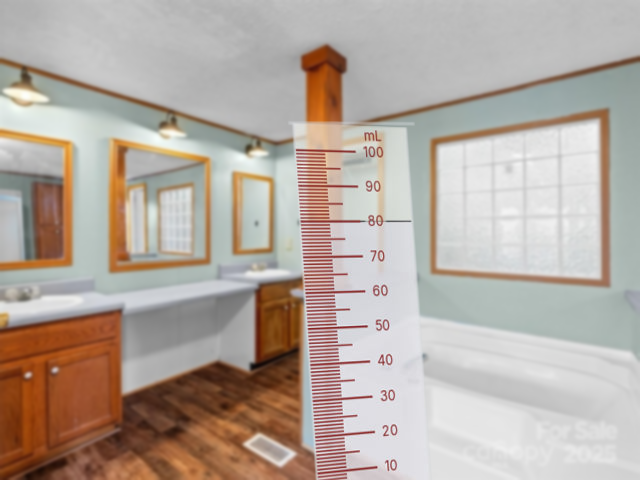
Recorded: 80
